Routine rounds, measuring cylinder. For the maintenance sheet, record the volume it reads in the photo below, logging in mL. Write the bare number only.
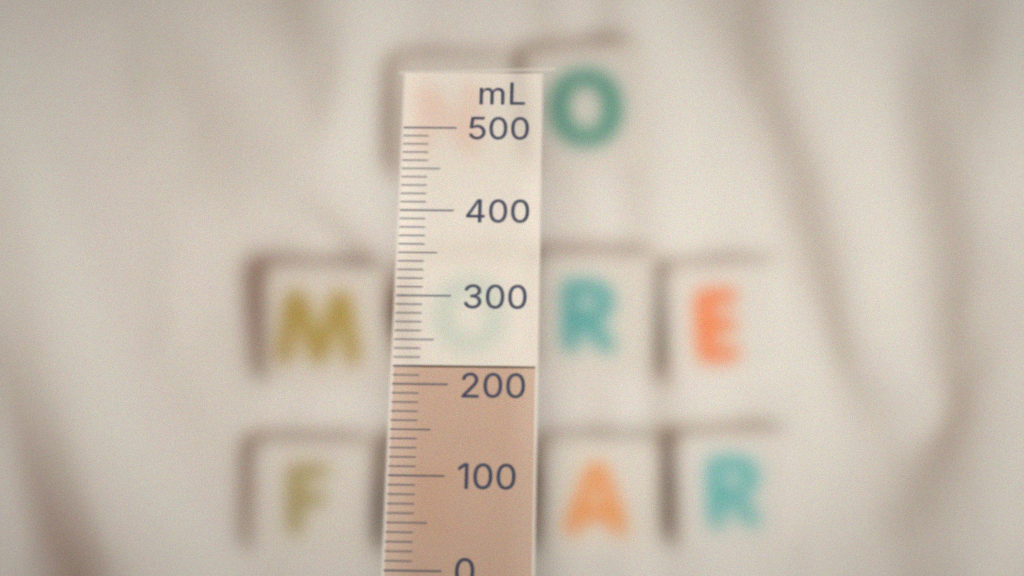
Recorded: 220
